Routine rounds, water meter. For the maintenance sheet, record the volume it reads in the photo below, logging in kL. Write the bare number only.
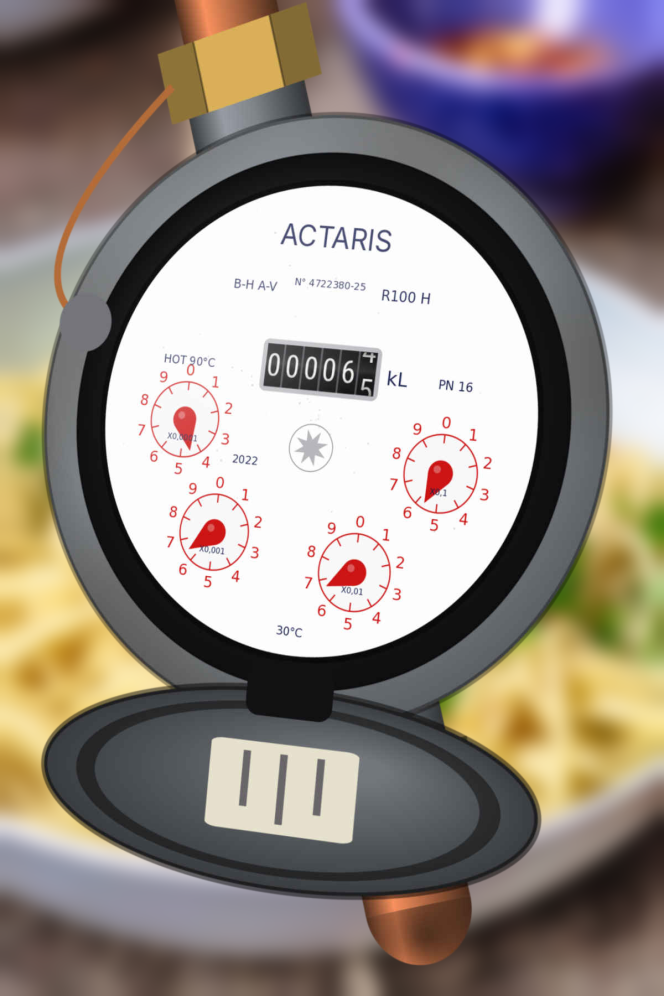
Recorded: 64.5664
